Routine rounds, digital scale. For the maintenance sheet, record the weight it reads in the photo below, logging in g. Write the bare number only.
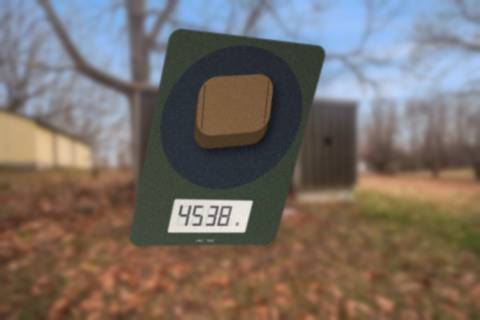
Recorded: 4538
